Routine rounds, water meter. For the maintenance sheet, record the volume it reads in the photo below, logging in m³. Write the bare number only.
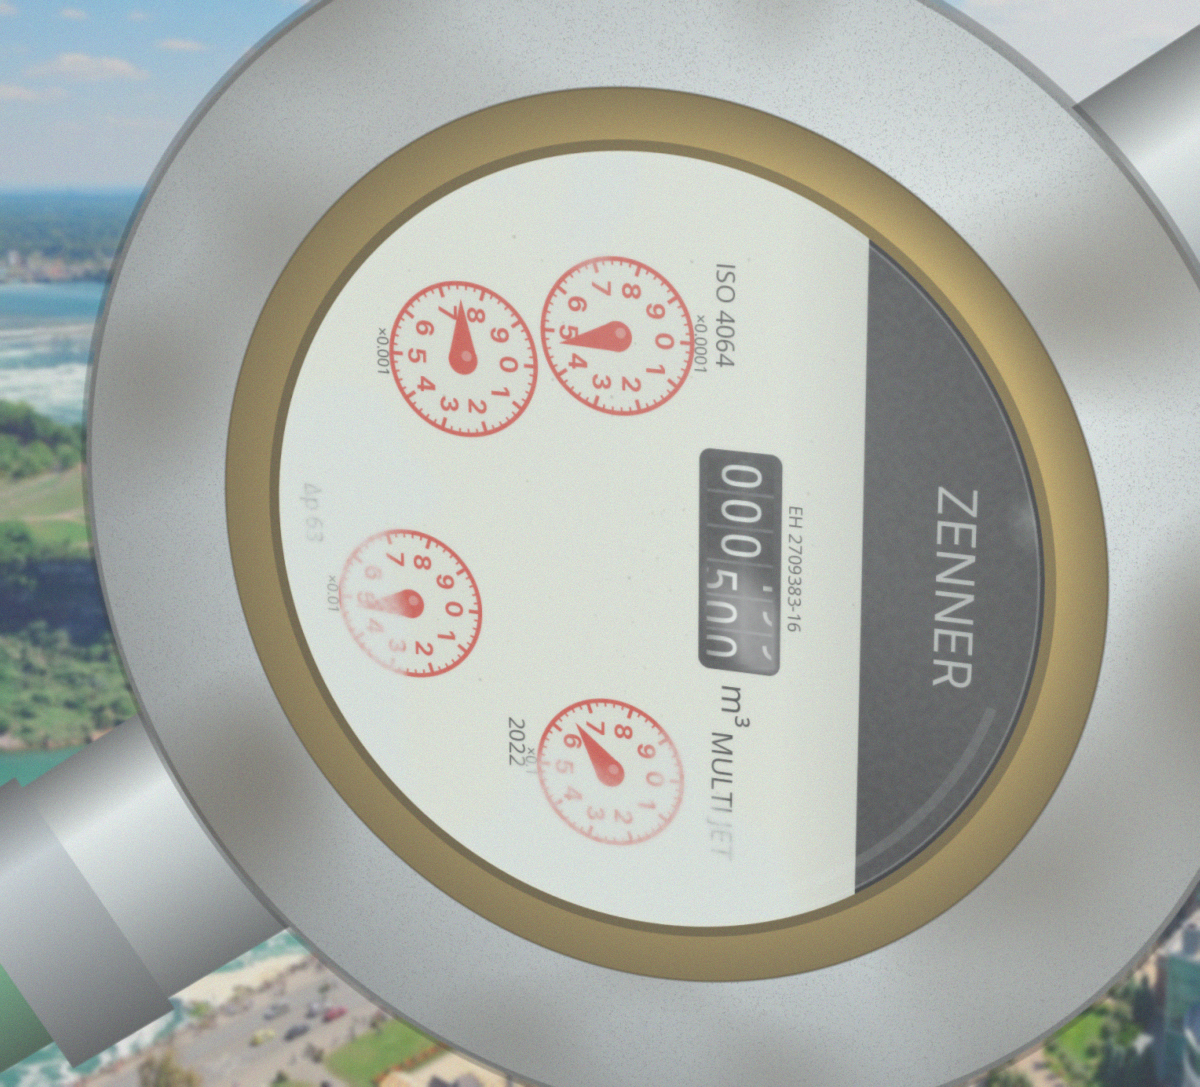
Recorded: 499.6474
